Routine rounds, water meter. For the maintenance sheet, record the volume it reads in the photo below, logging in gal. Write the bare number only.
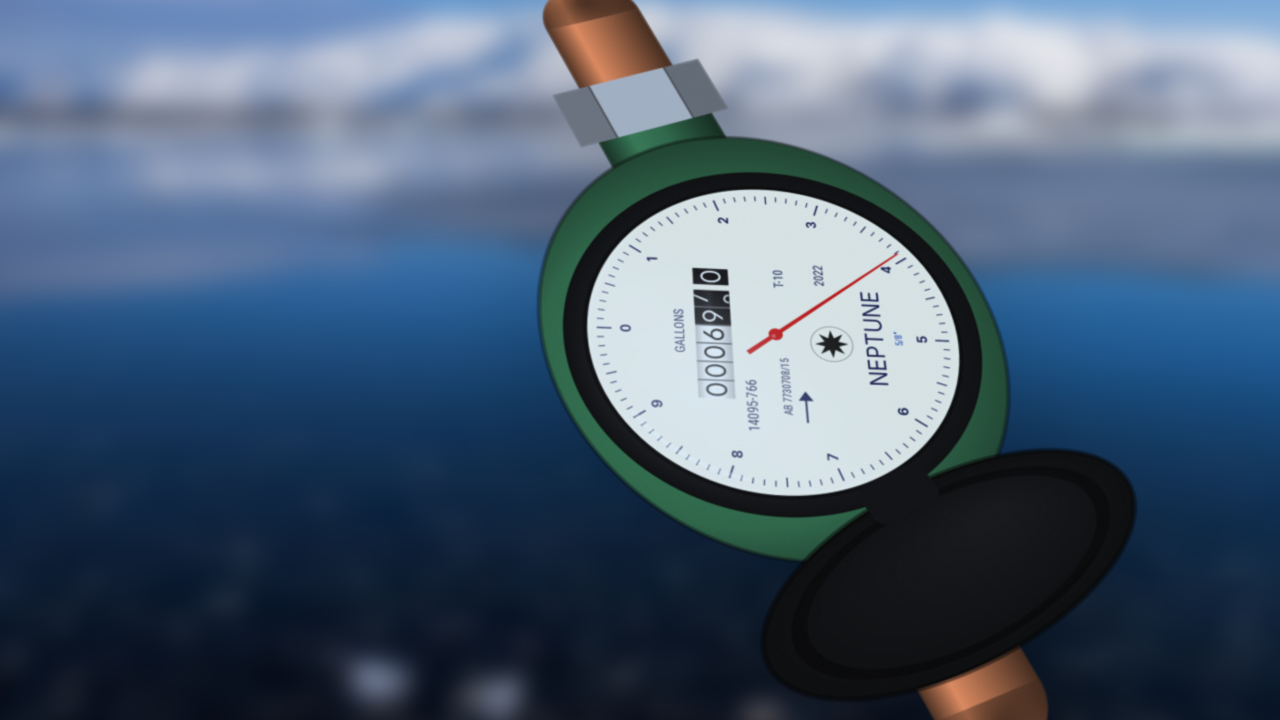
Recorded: 6973.9
